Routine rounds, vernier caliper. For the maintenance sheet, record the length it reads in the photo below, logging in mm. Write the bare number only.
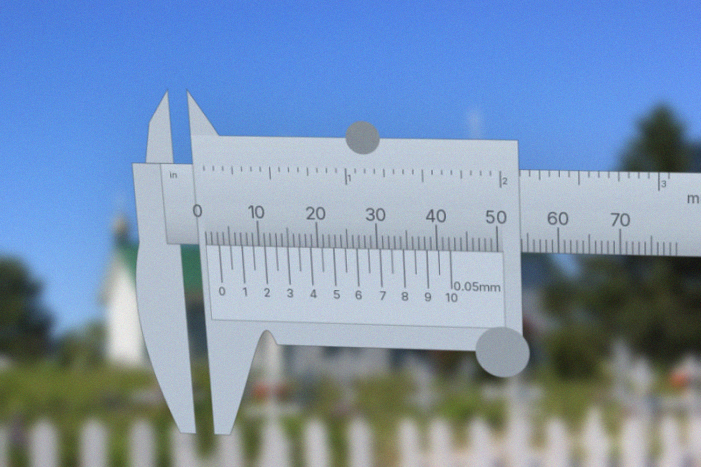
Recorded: 3.2
